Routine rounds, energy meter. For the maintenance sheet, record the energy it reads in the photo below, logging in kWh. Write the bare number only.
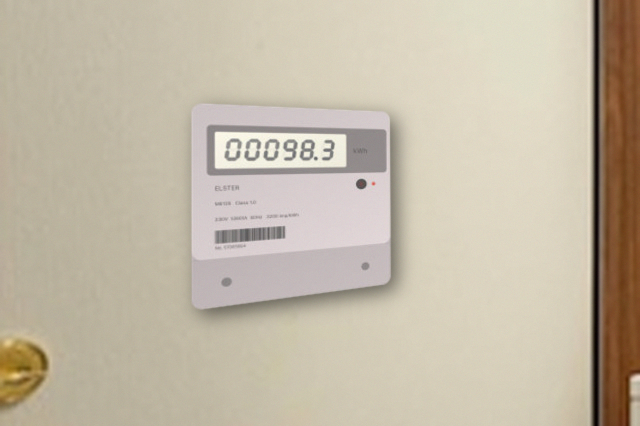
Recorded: 98.3
